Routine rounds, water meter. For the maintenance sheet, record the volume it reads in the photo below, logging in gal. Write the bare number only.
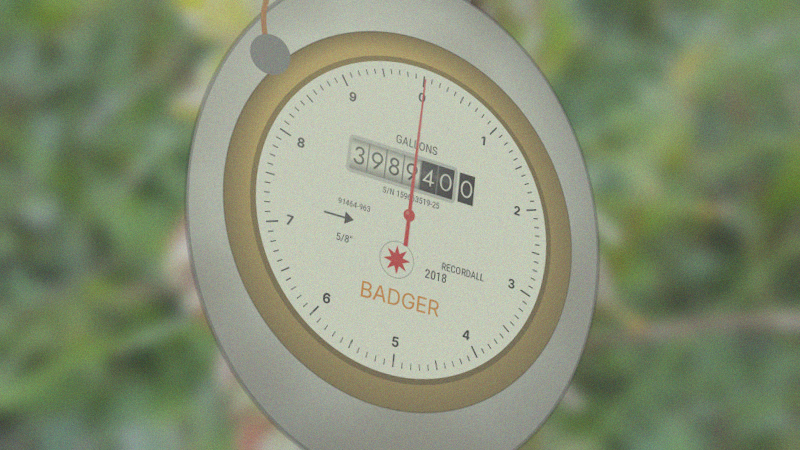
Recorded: 3989400.0
